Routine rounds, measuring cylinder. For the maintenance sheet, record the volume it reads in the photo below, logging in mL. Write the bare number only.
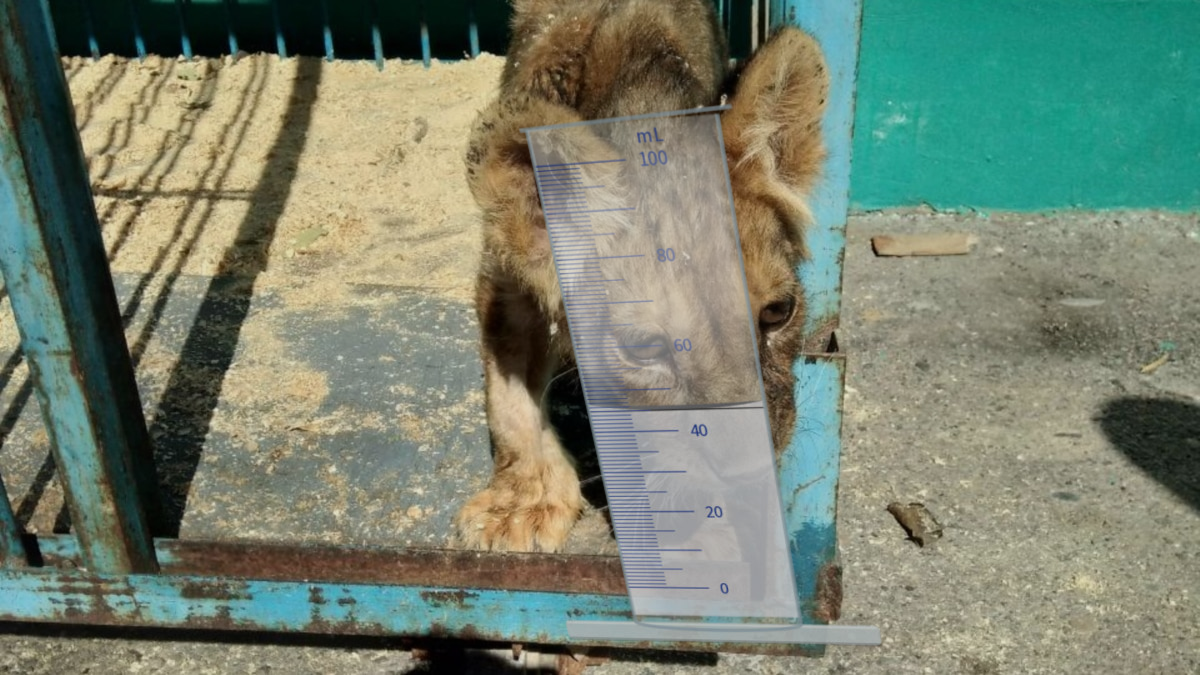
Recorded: 45
